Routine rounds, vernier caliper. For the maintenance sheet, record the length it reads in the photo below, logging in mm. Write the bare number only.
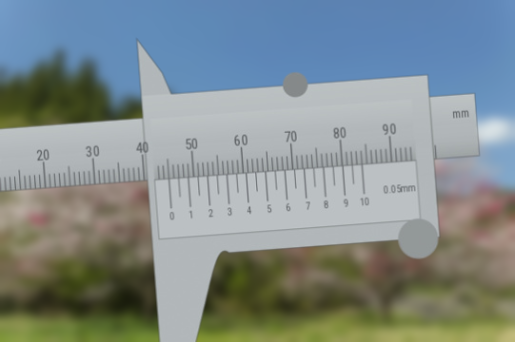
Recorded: 45.0
